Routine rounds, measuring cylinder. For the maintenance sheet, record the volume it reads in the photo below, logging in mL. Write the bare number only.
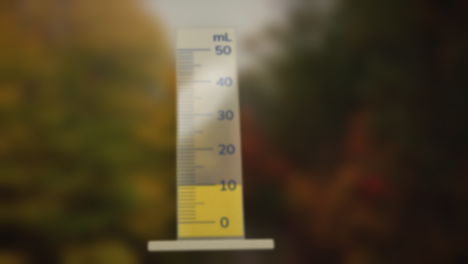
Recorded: 10
